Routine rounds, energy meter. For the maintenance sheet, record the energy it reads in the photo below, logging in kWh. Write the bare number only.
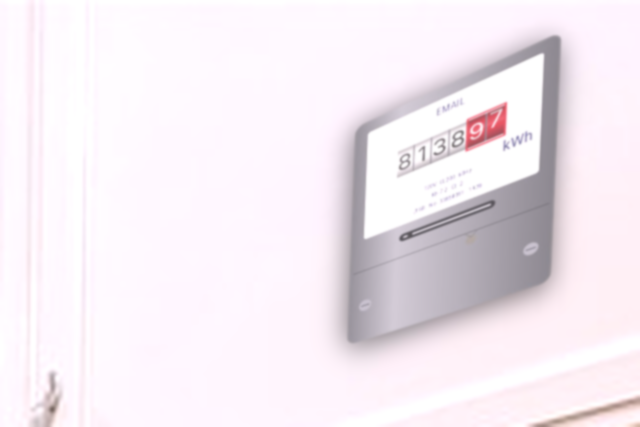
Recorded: 8138.97
